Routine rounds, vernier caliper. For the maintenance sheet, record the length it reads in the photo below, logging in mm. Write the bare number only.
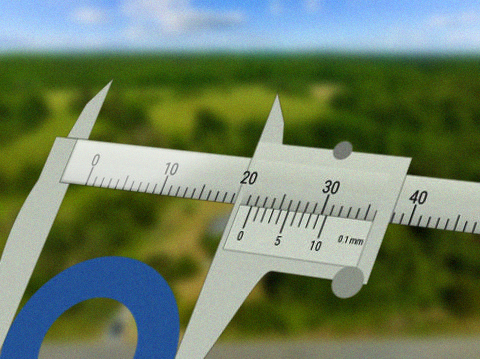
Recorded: 21.6
